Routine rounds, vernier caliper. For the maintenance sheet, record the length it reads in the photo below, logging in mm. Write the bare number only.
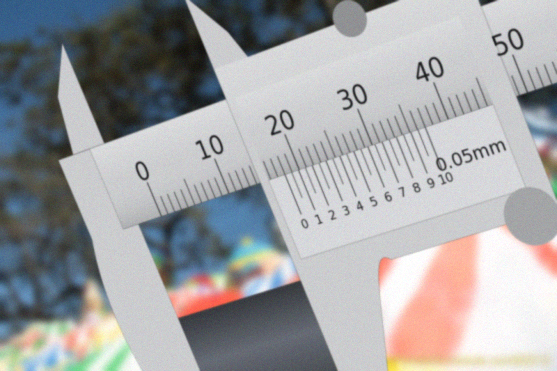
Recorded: 18.0
